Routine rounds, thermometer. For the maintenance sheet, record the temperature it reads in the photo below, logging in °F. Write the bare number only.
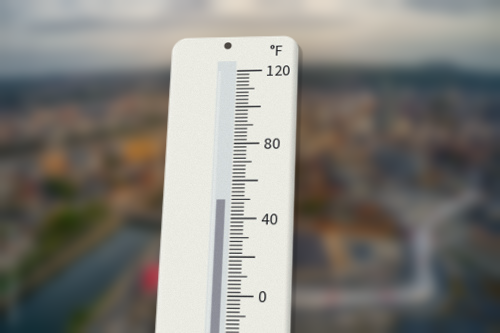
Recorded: 50
